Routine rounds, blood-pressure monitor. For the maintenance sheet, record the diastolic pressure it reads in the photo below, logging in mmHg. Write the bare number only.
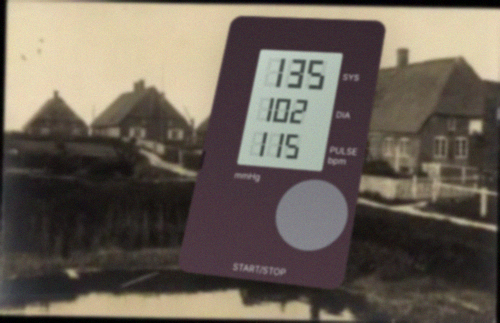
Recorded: 102
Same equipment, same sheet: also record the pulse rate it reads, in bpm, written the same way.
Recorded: 115
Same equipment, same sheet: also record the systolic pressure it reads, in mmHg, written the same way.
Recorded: 135
